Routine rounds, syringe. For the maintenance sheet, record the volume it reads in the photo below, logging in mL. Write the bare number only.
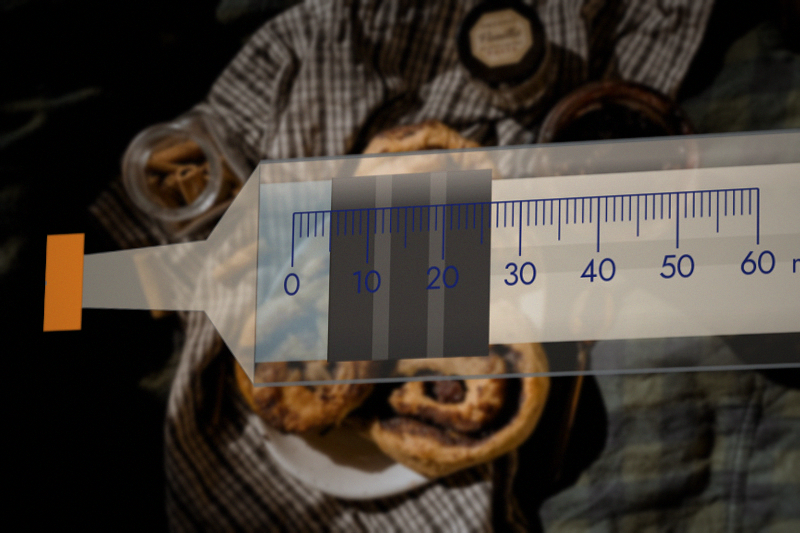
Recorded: 5
